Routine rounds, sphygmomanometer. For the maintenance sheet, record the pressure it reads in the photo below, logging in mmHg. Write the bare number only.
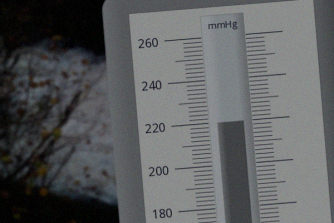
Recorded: 220
